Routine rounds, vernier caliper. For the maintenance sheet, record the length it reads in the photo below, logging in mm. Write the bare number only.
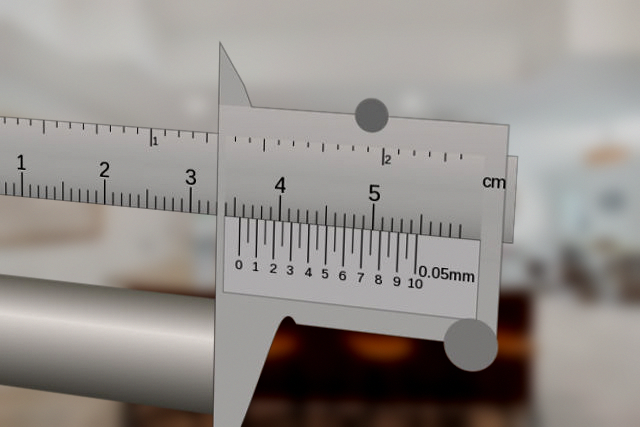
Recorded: 35.6
